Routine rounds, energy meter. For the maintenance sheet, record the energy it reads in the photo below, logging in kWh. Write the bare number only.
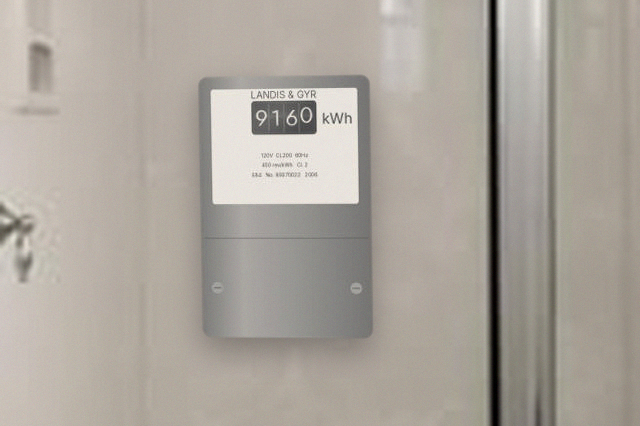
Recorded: 9160
